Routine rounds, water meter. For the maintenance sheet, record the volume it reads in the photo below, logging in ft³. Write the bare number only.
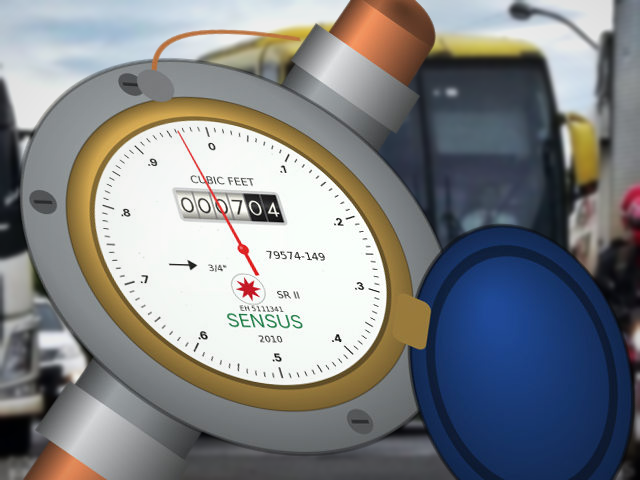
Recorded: 703.96
